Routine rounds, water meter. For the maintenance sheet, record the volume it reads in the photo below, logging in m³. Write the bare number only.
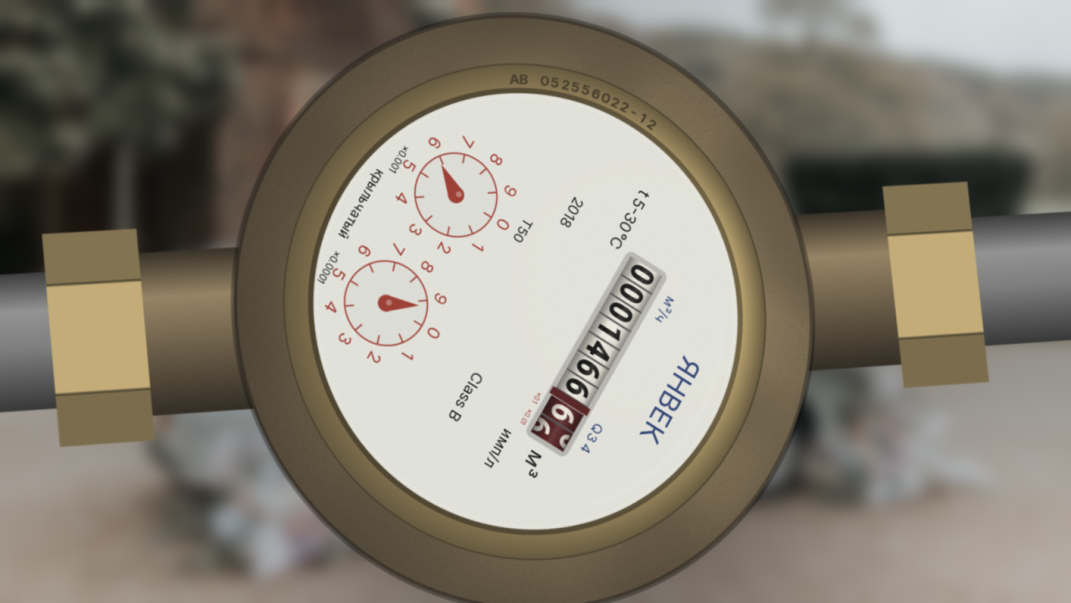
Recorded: 1466.6559
